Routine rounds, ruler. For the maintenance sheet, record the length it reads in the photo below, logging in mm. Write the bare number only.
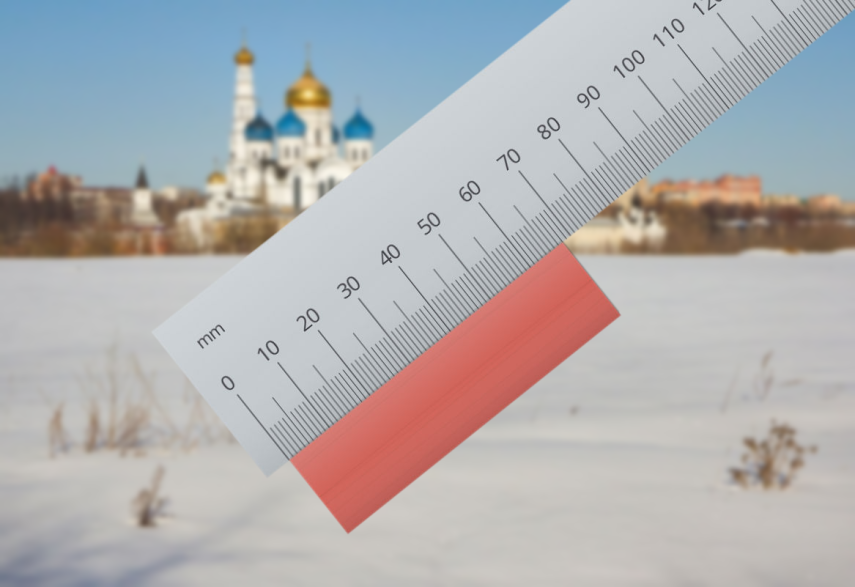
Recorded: 68
